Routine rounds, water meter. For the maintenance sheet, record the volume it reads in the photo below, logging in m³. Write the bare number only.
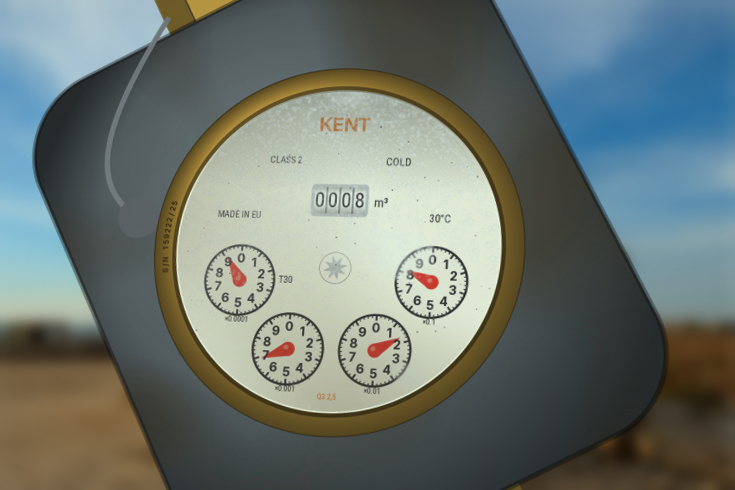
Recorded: 8.8169
